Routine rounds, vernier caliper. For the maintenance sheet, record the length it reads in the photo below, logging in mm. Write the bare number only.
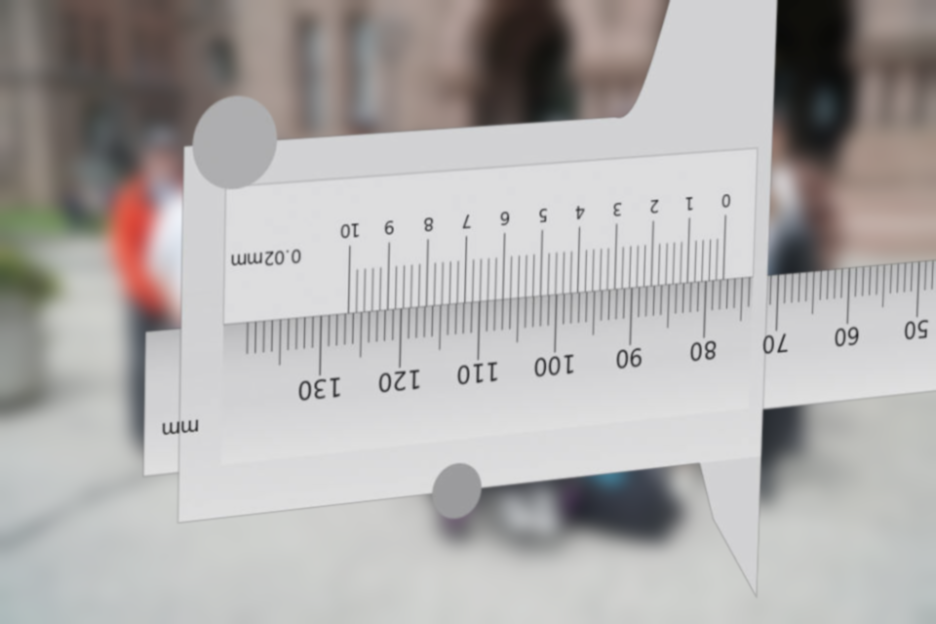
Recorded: 77.6
